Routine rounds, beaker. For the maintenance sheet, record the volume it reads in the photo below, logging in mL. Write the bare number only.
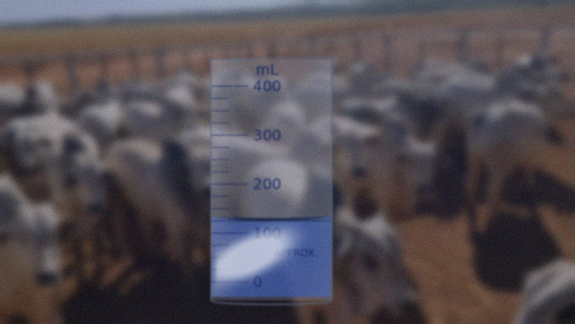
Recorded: 125
